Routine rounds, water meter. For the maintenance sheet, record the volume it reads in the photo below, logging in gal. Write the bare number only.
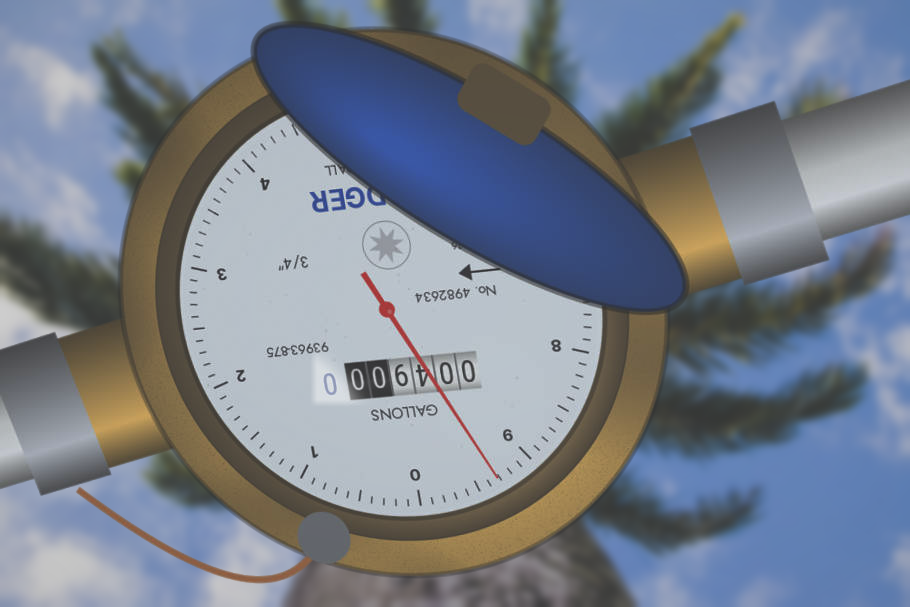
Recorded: 48999.3
